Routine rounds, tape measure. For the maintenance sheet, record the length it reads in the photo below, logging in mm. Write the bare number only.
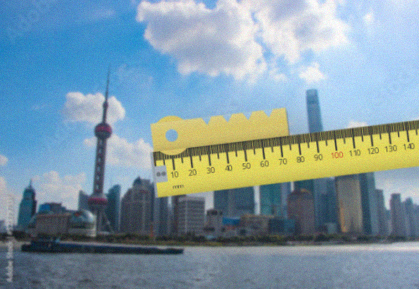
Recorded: 75
